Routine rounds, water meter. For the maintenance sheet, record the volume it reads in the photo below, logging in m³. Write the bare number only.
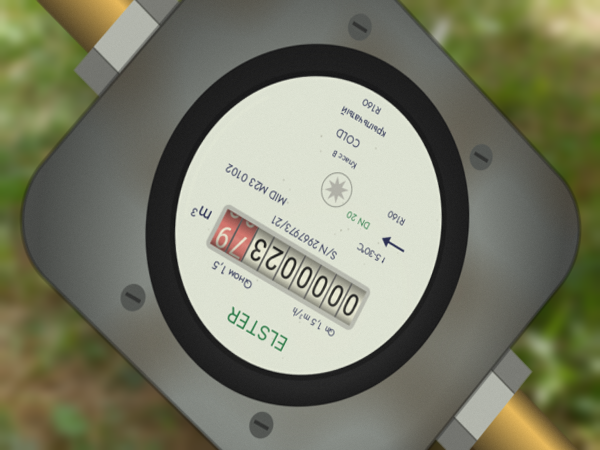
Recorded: 23.79
